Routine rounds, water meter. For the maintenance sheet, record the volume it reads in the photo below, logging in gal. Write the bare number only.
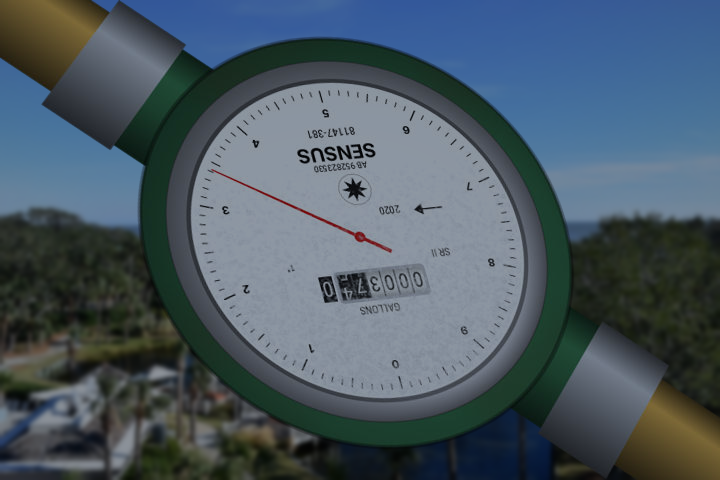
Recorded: 3743.4
